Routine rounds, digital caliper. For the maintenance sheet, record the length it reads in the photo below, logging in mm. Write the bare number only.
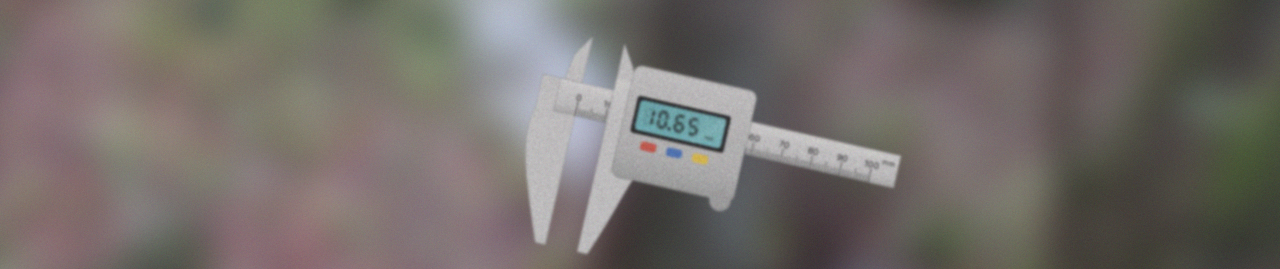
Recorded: 10.65
